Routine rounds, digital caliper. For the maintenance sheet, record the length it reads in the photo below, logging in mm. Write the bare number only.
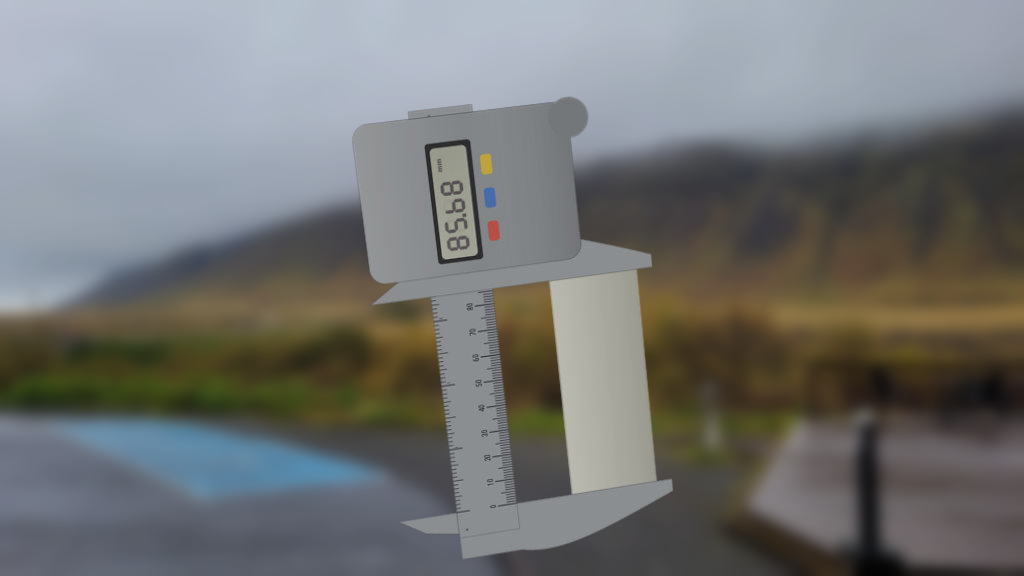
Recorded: 85.68
